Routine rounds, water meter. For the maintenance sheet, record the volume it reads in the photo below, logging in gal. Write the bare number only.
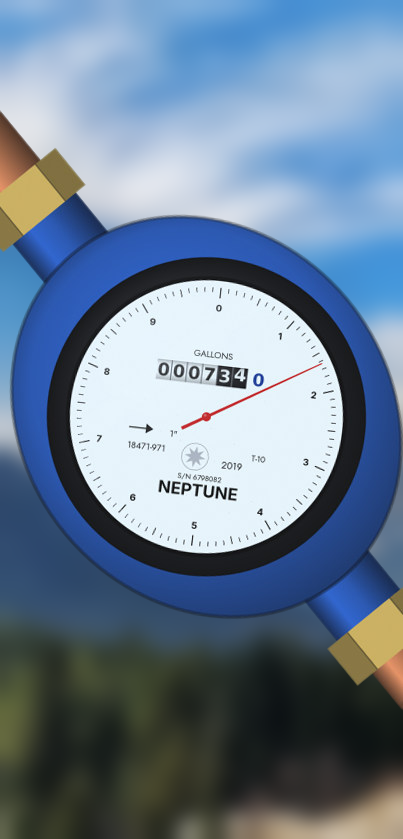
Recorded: 7341.6
